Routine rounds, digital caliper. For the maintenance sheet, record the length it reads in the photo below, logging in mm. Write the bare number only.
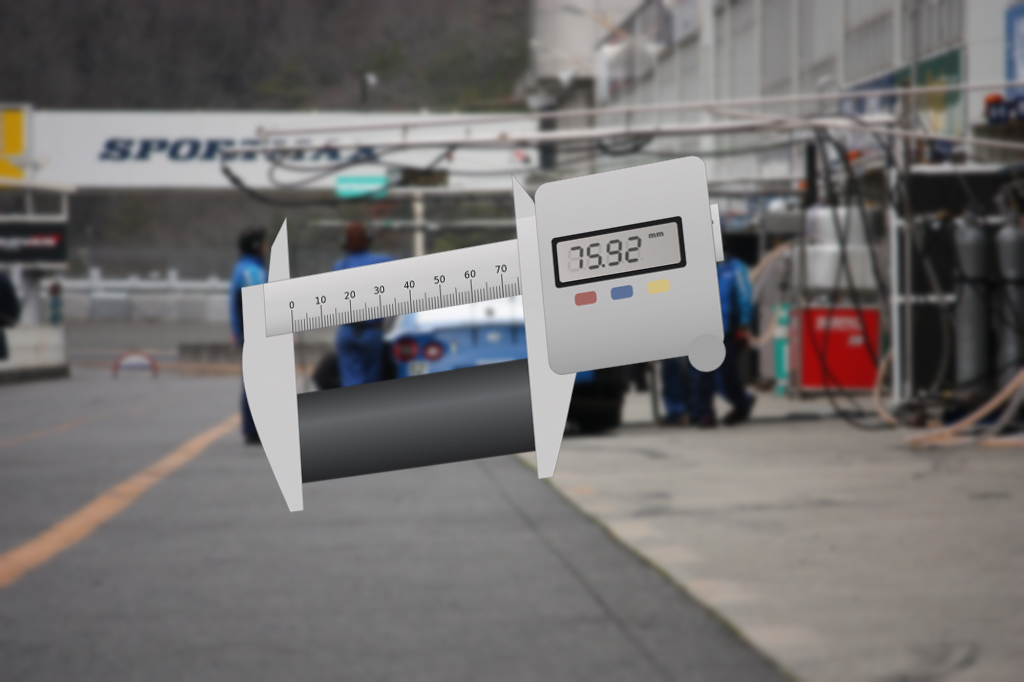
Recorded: 75.92
